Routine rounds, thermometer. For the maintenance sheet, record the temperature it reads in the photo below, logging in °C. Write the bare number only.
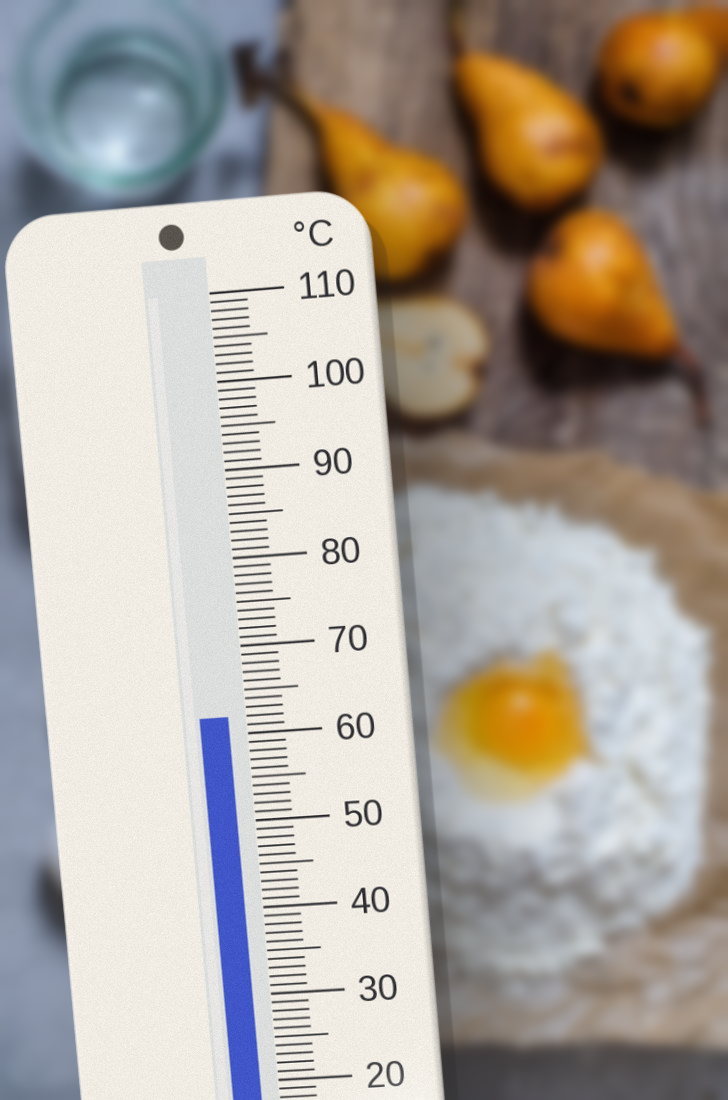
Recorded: 62
